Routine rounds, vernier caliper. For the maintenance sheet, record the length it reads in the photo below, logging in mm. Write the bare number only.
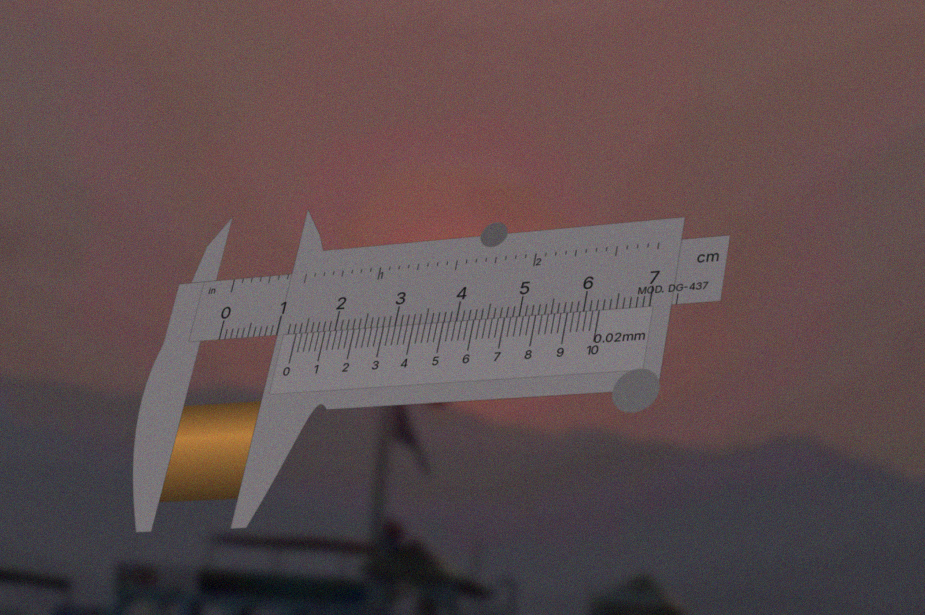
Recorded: 13.4
